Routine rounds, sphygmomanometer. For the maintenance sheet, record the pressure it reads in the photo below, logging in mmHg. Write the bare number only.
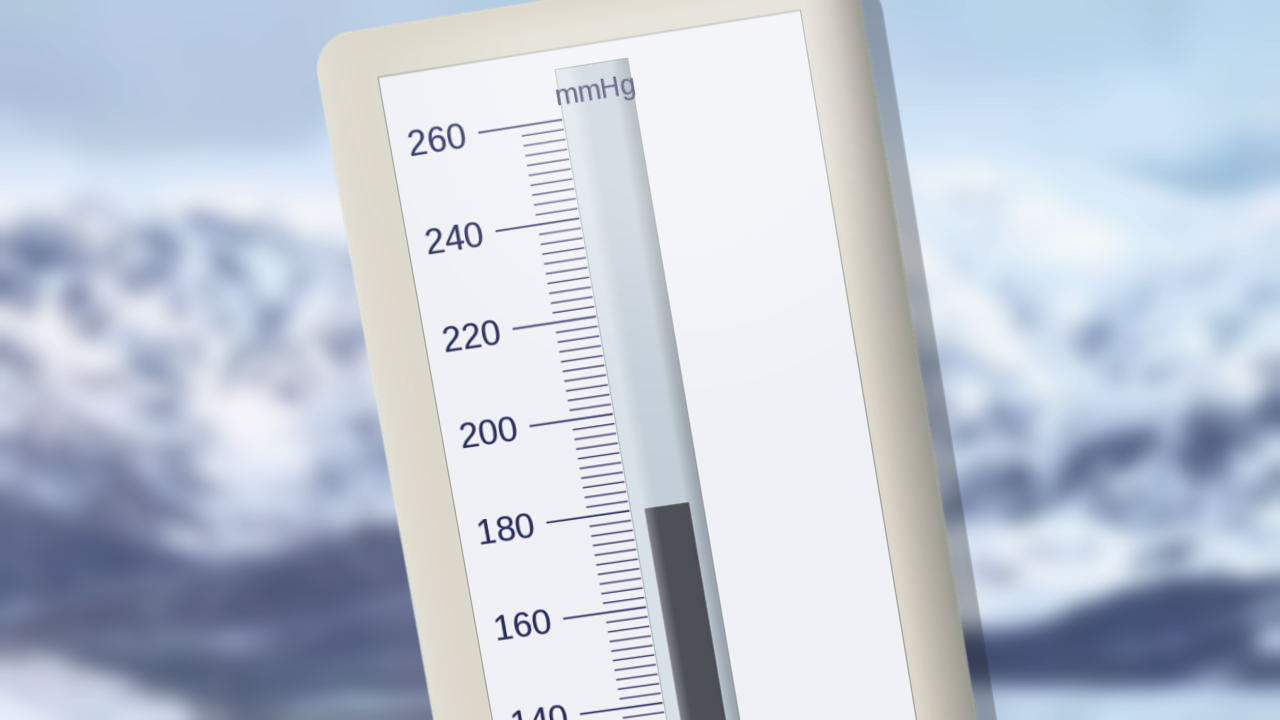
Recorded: 180
